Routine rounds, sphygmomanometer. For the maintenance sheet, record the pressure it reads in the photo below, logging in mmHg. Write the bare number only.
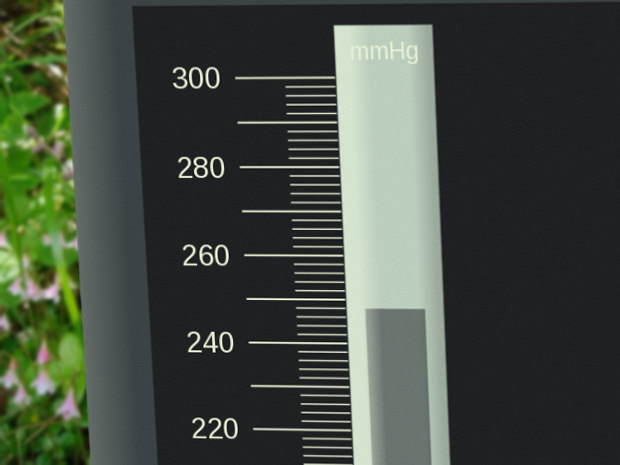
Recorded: 248
